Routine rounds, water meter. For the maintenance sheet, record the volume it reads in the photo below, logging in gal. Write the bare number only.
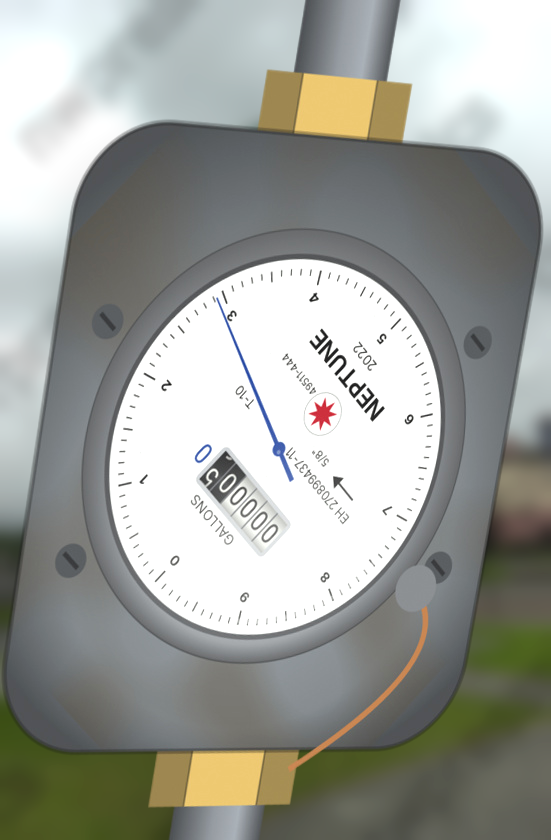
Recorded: 52.9
